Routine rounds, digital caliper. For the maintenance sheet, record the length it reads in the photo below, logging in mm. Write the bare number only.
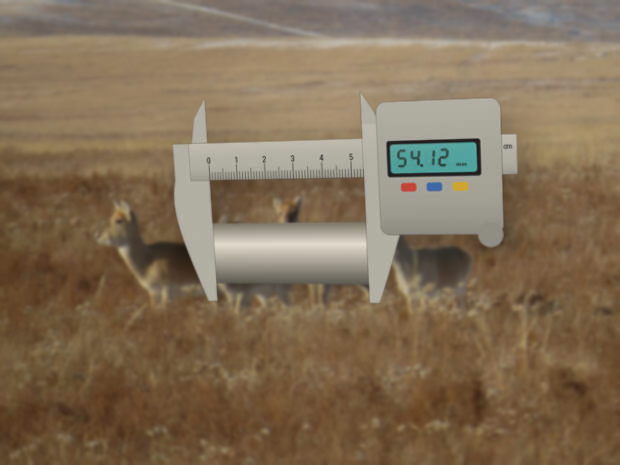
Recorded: 54.12
